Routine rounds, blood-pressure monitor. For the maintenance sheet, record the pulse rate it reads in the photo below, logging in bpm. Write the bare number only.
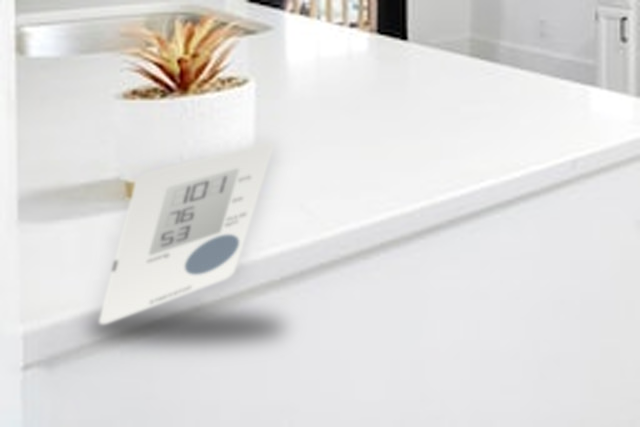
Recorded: 53
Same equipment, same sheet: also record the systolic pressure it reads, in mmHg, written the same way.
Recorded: 101
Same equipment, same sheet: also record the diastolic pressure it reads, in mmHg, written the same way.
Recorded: 76
